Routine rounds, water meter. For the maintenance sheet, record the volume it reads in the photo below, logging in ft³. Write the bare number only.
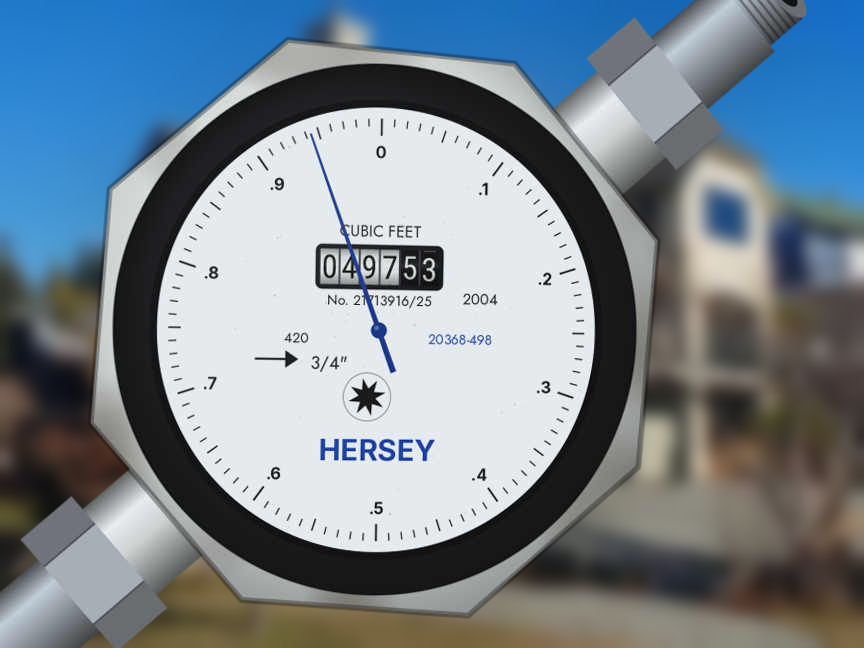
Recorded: 49752.94
